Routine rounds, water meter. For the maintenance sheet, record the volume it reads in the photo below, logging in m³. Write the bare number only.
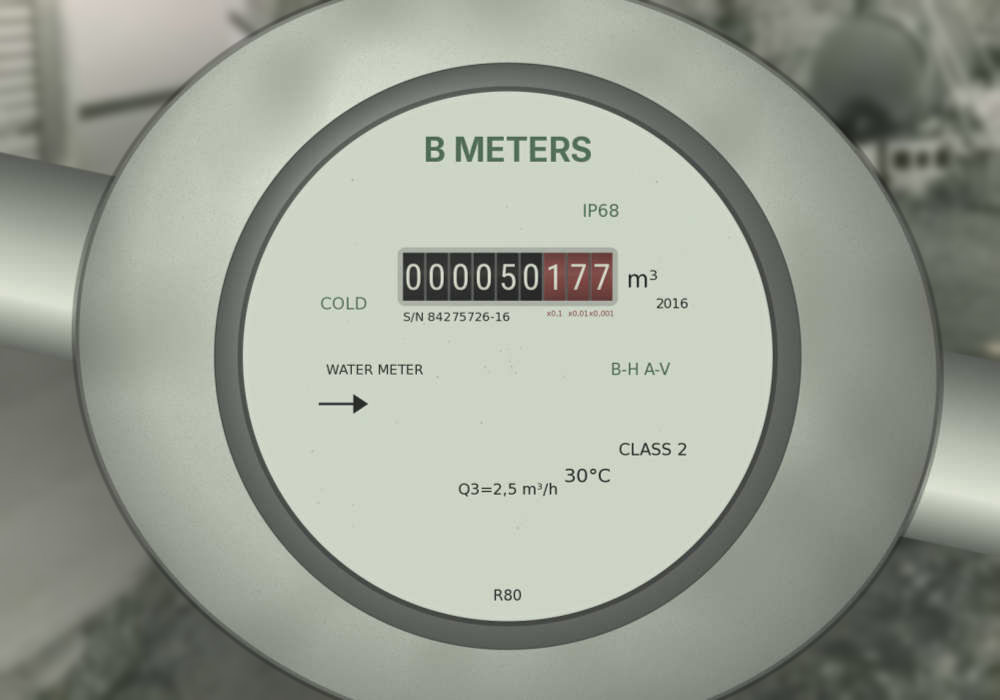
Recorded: 50.177
